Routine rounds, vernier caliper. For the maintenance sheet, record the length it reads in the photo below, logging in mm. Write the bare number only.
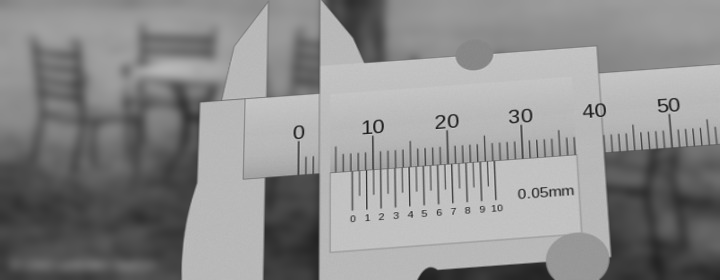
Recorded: 7.2
